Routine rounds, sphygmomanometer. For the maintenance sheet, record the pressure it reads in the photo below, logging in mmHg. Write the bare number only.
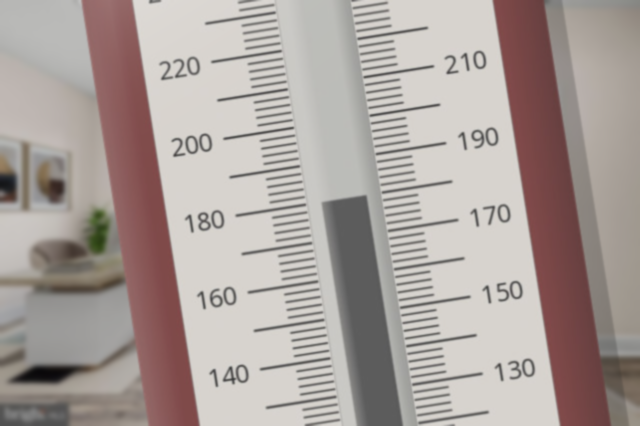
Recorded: 180
